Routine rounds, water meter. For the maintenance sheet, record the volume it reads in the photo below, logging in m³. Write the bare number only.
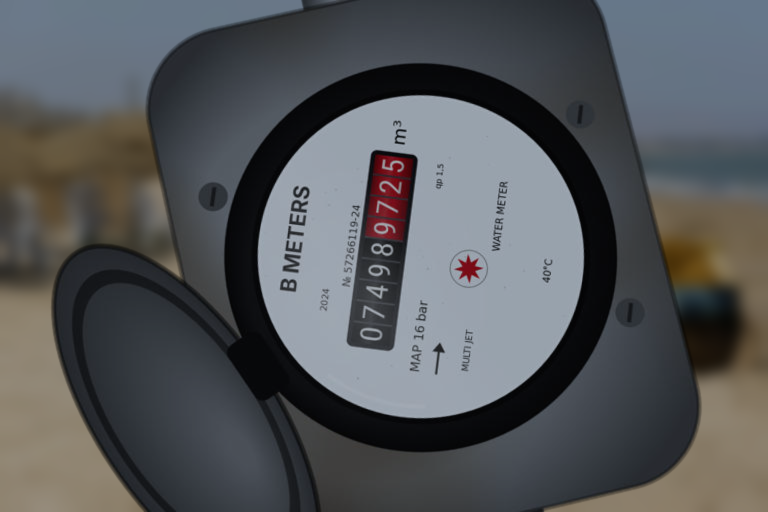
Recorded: 7498.9725
